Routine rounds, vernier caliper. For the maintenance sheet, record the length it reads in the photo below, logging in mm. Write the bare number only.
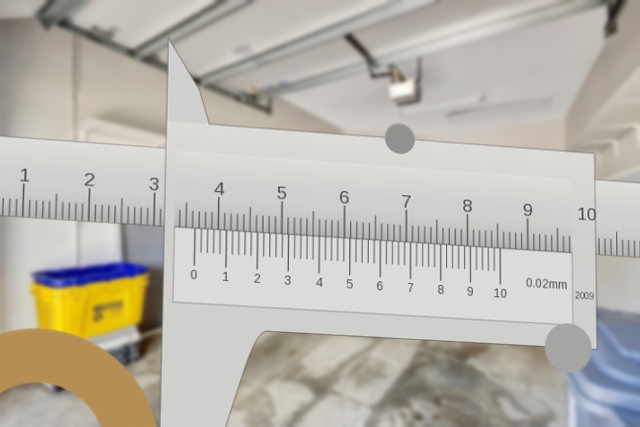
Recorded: 36.4
